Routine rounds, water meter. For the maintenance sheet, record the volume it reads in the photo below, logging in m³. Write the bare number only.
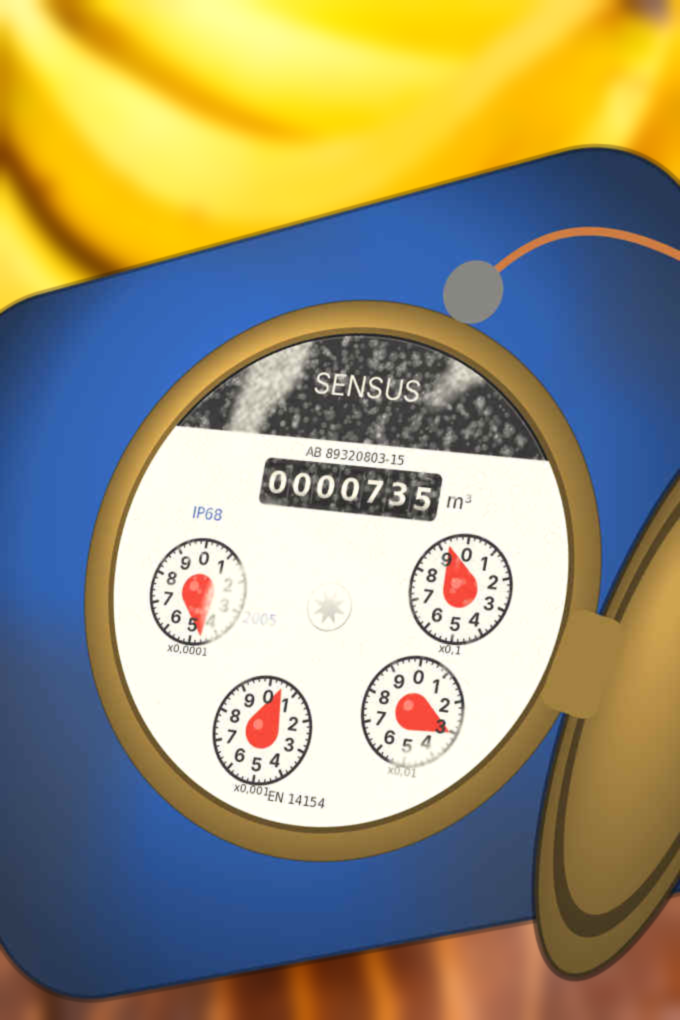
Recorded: 734.9304
